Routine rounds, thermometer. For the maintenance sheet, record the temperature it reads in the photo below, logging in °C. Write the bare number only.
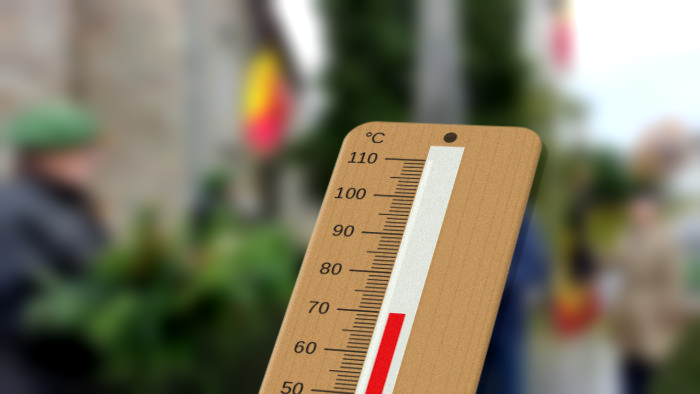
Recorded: 70
